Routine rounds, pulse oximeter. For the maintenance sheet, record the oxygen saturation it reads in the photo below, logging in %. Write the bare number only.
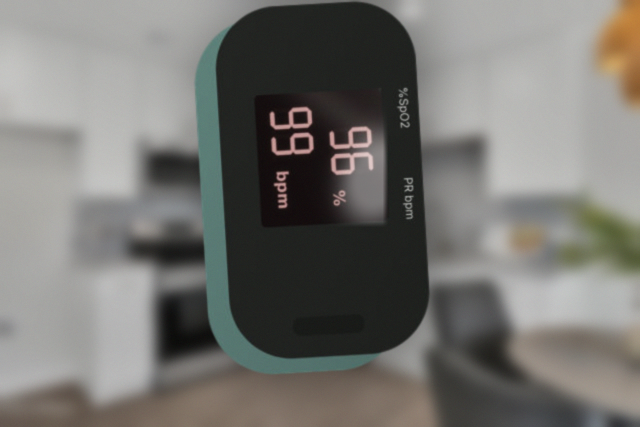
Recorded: 96
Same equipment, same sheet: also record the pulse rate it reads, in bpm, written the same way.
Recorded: 99
